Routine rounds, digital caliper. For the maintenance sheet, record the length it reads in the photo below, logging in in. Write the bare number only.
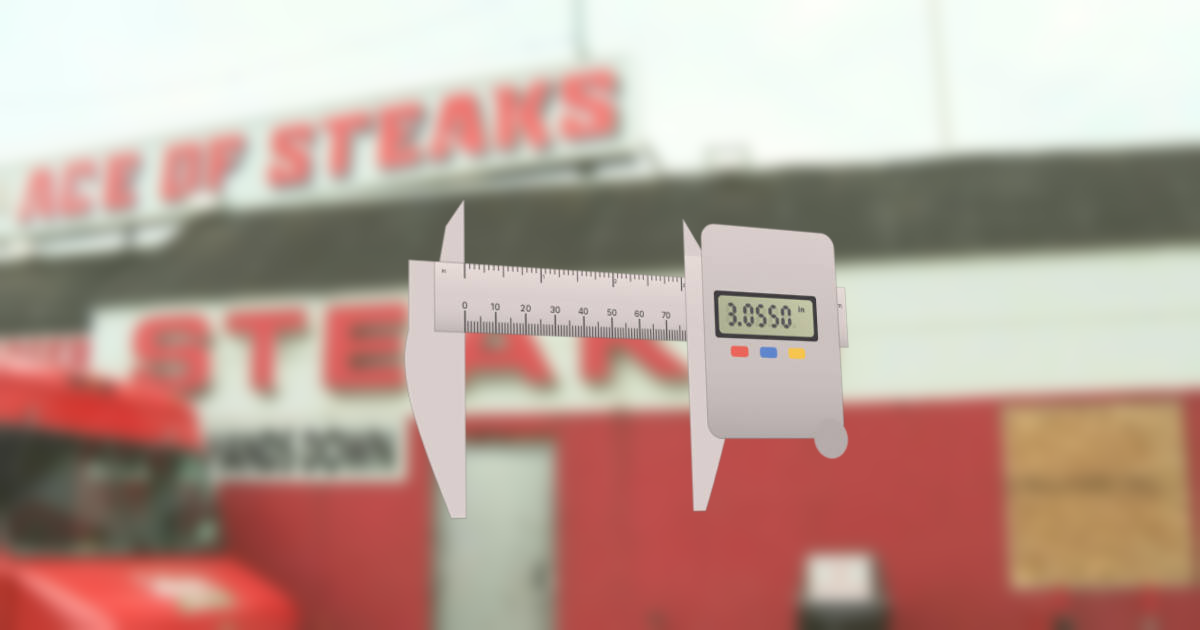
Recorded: 3.0550
